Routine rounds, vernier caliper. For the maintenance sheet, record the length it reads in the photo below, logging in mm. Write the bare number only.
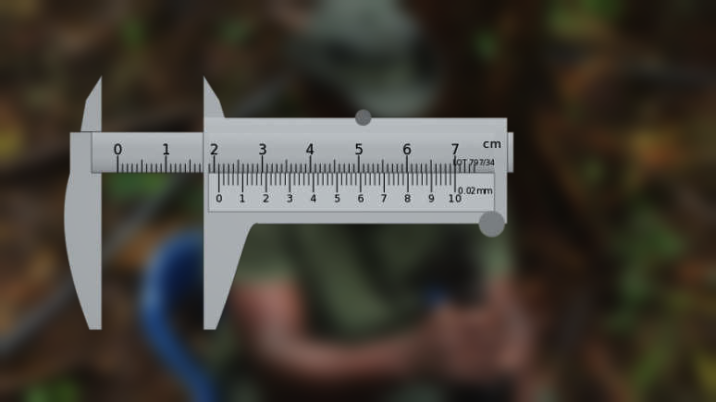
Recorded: 21.0
